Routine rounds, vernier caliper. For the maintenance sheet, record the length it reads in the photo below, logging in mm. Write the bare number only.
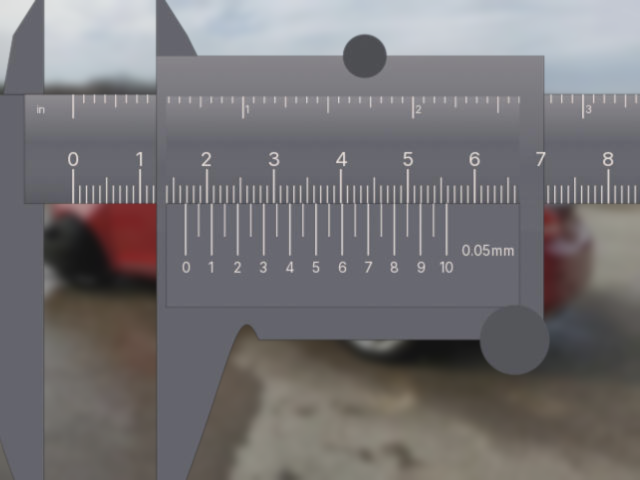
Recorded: 16.8
